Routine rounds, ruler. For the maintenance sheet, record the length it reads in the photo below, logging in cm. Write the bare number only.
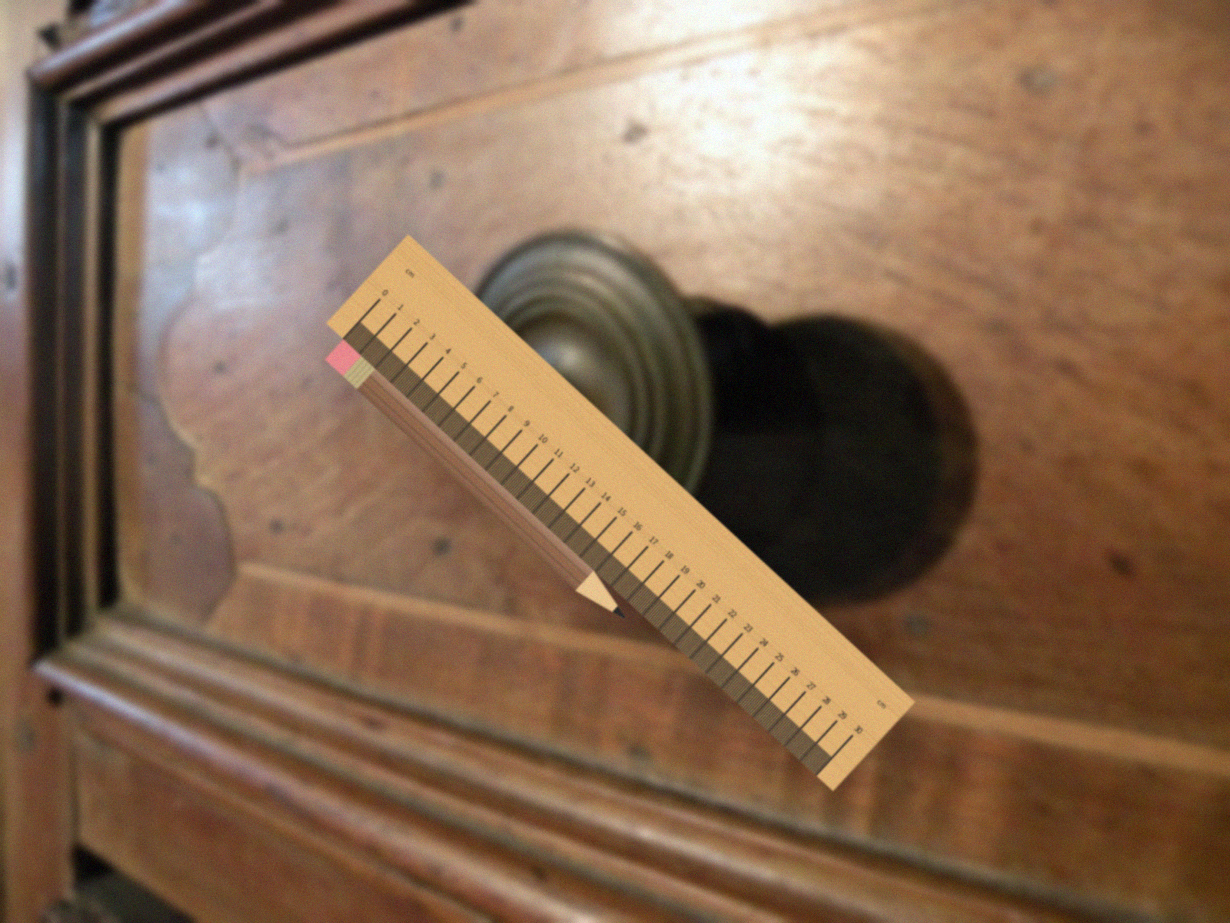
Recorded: 18.5
